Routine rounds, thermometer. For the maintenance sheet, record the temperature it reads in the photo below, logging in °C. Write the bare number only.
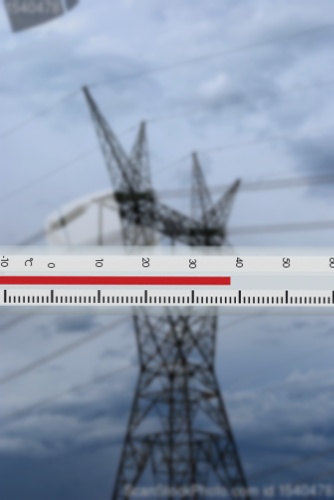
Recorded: 38
